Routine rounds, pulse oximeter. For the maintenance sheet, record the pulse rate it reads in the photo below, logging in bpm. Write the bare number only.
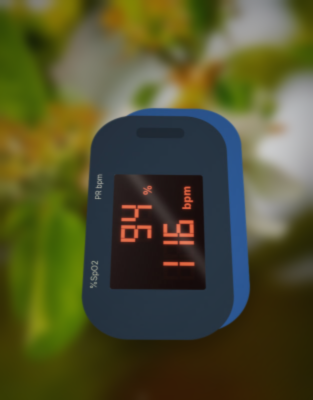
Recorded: 116
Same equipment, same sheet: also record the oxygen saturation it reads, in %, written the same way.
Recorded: 94
